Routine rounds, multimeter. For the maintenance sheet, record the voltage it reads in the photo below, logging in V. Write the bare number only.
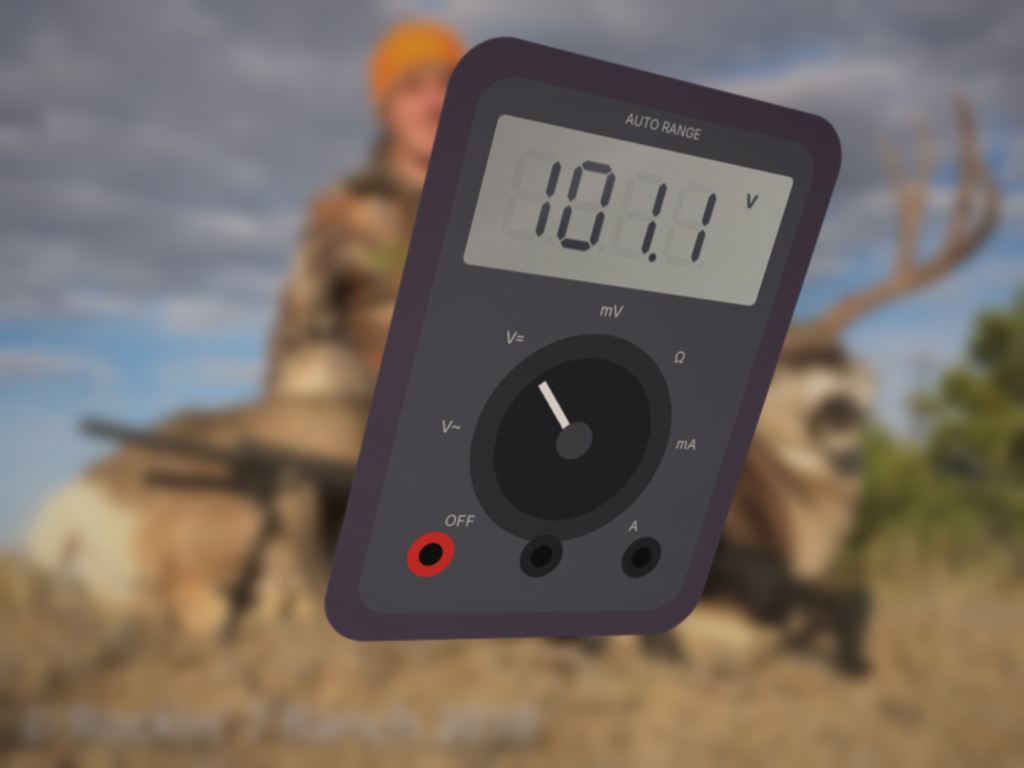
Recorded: 101.1
